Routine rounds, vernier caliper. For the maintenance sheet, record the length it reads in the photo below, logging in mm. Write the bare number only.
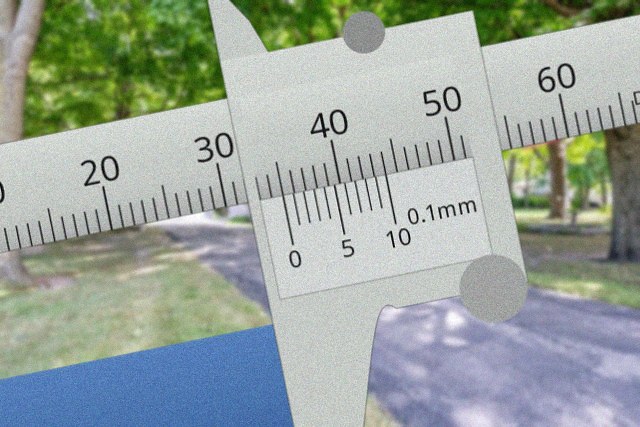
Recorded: 35.0
